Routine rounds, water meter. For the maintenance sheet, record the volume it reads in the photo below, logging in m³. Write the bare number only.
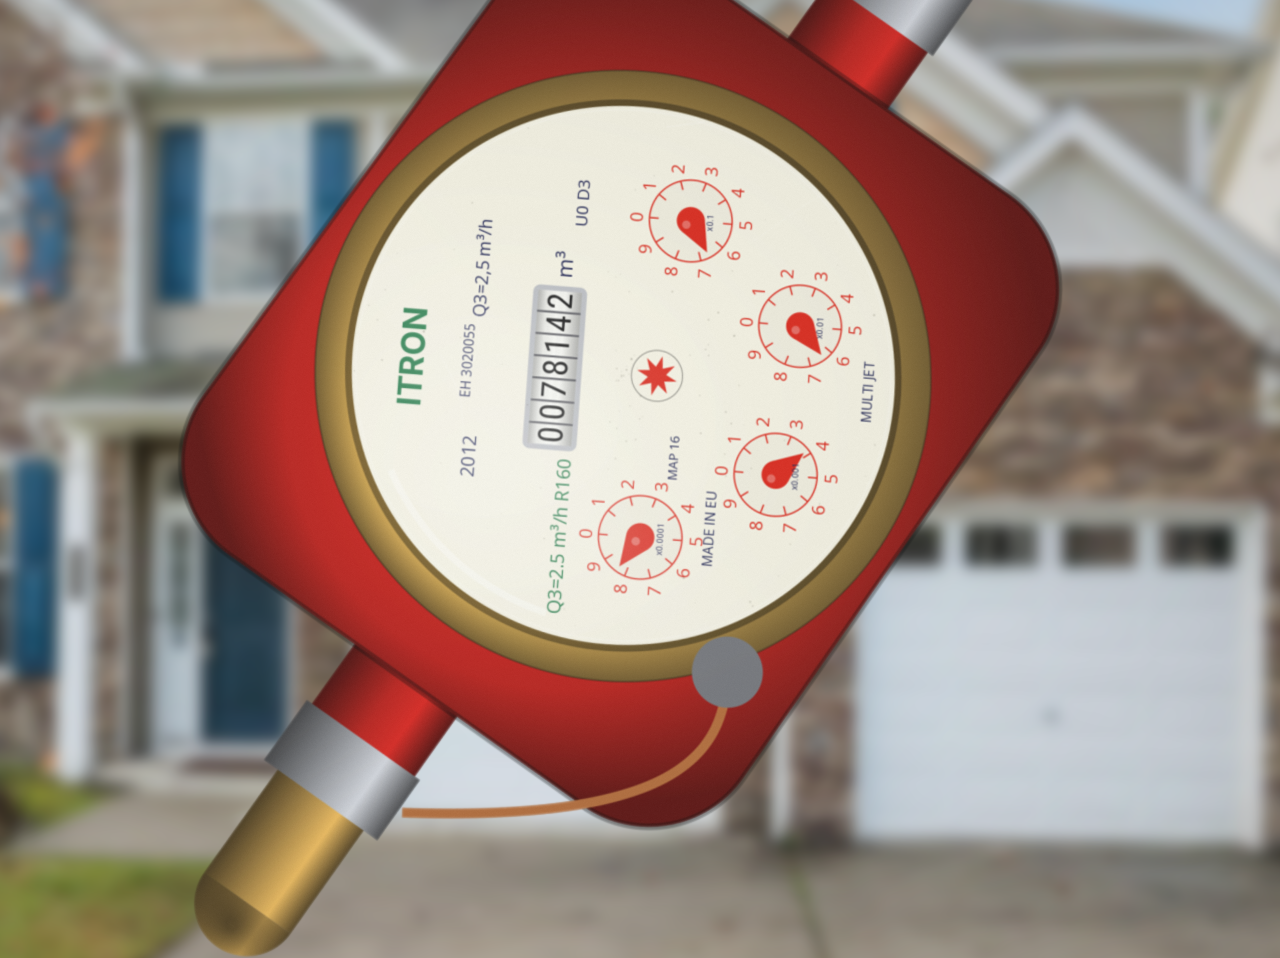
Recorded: 78142.6638
